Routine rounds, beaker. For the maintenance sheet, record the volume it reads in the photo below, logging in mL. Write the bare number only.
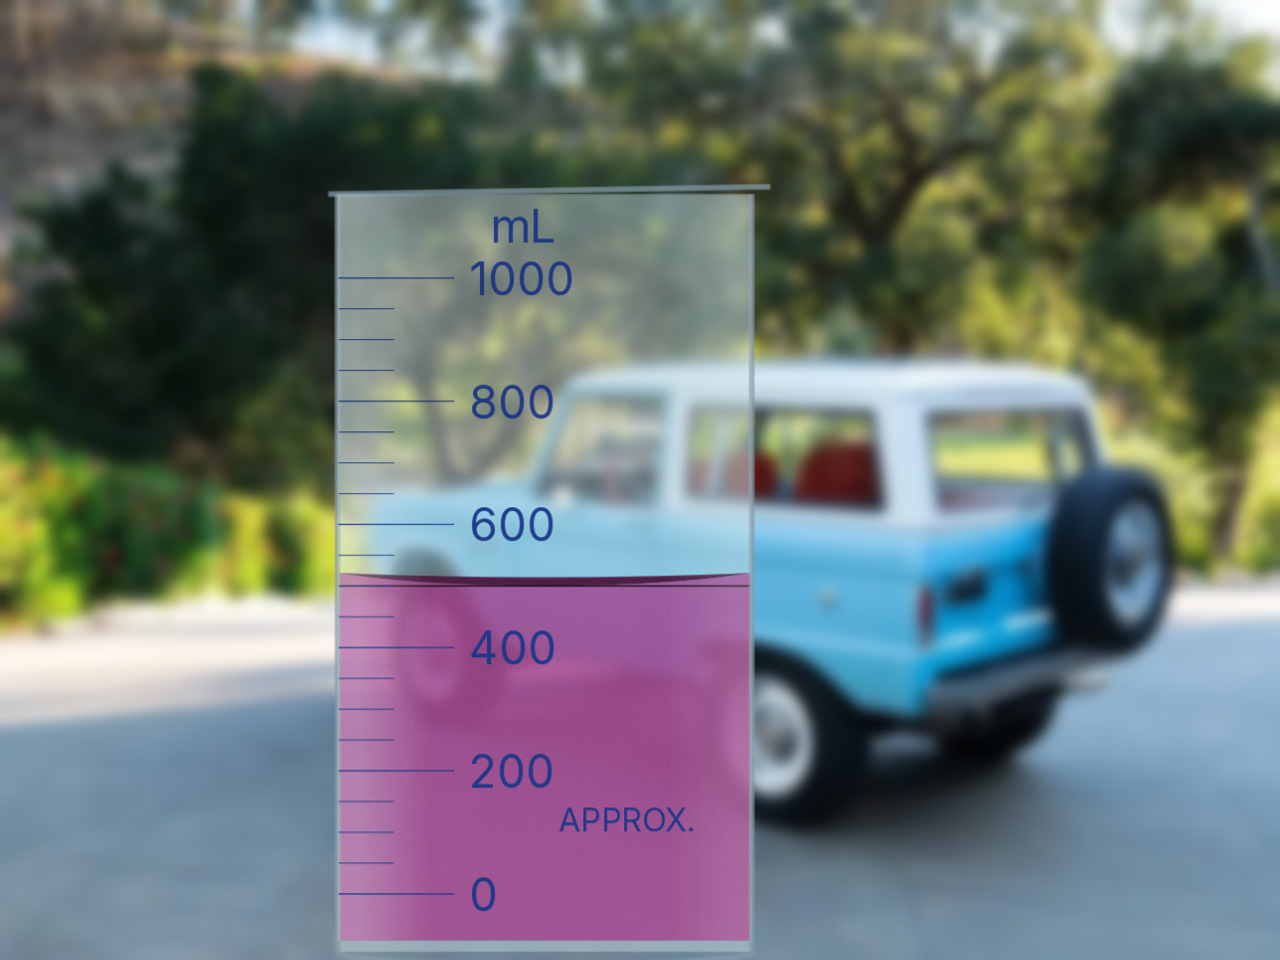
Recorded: 500
